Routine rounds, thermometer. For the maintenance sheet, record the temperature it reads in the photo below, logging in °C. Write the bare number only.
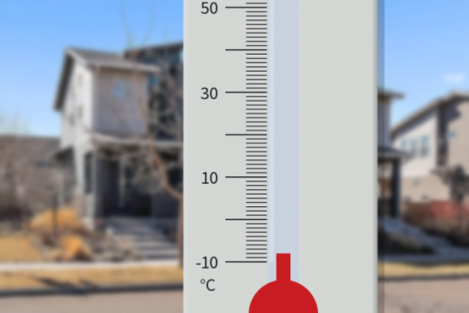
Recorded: -8
